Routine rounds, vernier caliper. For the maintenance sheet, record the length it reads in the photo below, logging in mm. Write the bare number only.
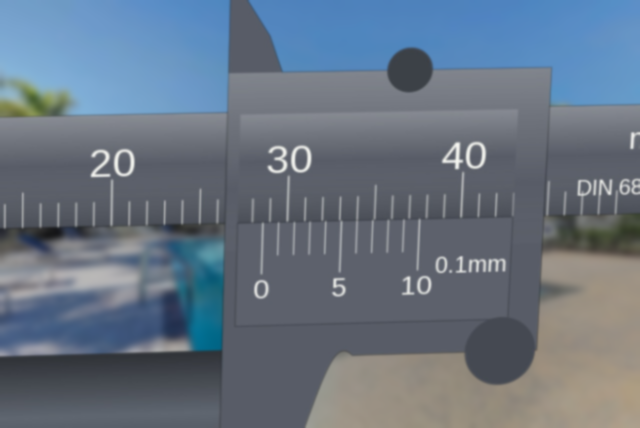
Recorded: 28.6
